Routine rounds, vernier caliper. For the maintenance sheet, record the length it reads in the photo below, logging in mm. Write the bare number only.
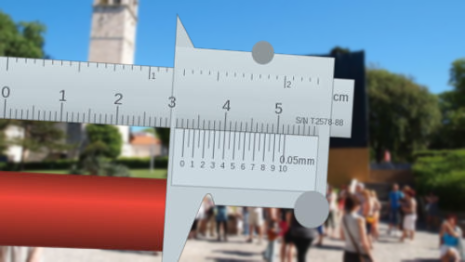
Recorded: 32.4
